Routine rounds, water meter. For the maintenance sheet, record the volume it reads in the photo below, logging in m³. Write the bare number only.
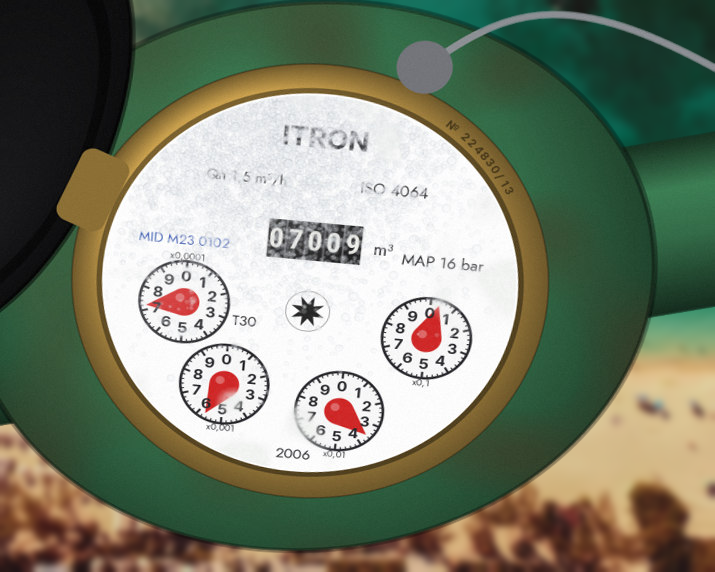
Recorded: 7009.0357
